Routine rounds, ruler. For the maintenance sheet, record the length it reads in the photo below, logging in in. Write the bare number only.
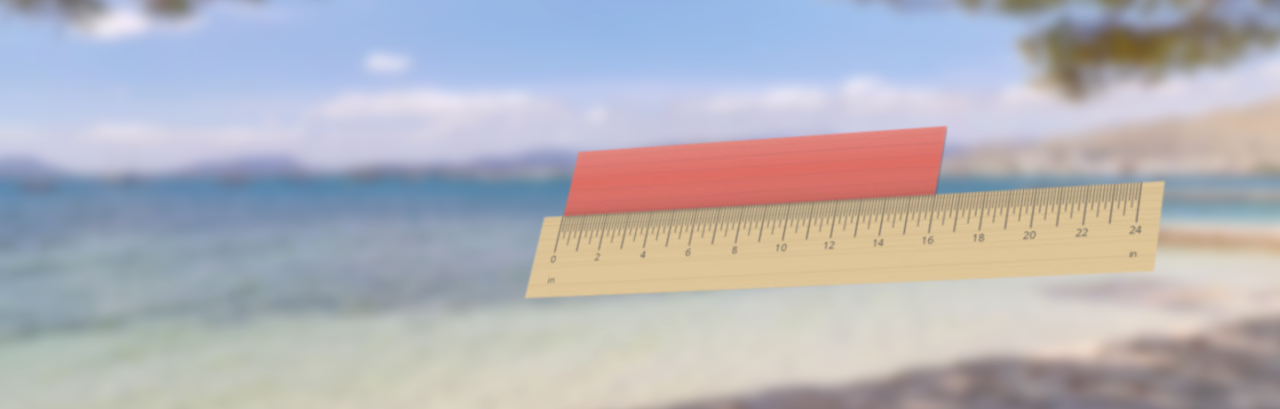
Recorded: 16
